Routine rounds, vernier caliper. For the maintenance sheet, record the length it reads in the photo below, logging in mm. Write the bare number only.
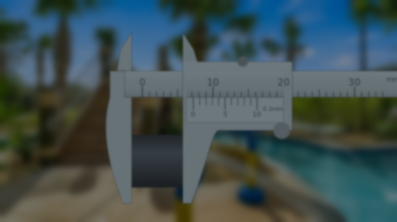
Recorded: 7.2
